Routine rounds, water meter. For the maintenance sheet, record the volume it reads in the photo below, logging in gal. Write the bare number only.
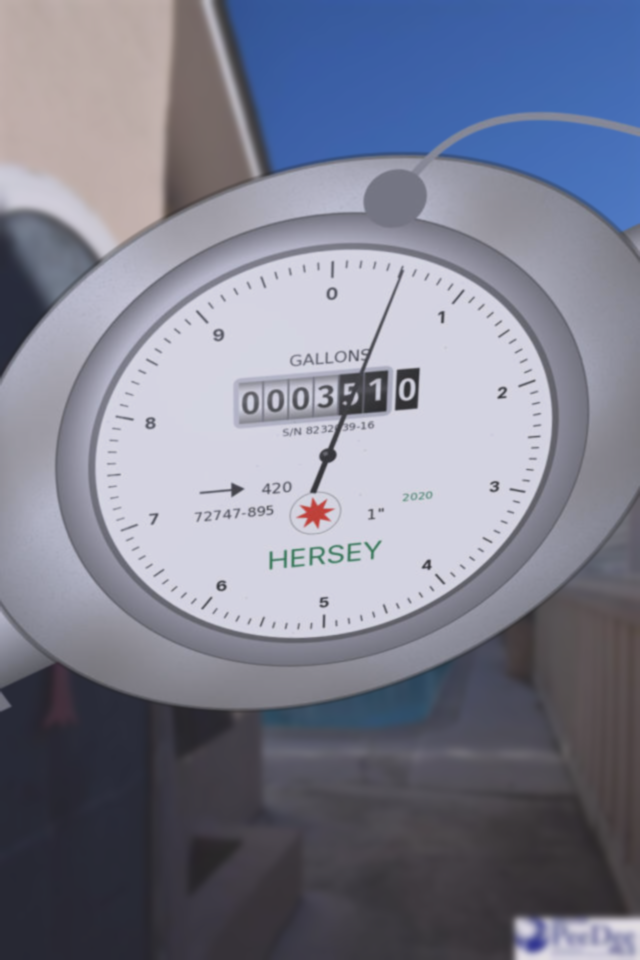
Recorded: 3510.5
